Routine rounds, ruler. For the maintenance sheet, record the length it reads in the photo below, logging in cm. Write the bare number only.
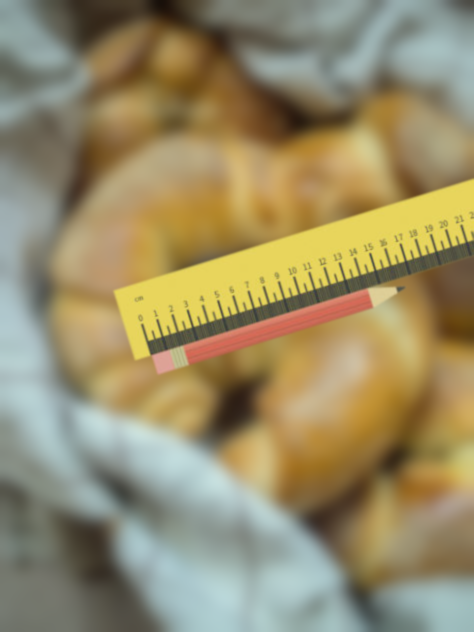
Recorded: 16.5
